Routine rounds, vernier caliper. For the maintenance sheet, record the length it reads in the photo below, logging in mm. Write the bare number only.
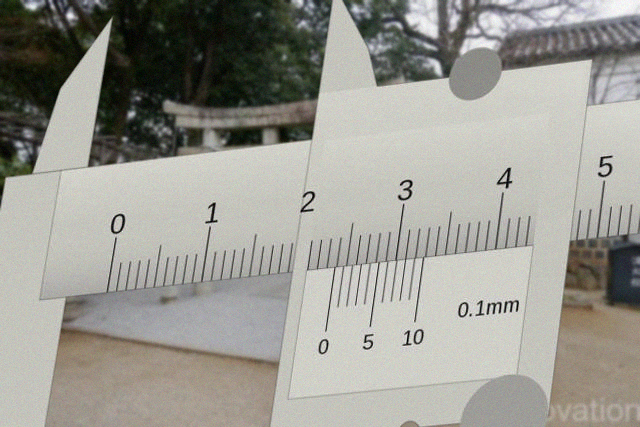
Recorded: 23.8
